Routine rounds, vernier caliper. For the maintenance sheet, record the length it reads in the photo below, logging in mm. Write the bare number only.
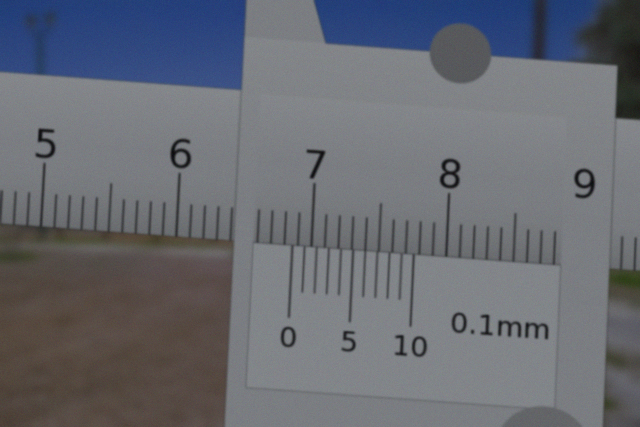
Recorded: 68.6
